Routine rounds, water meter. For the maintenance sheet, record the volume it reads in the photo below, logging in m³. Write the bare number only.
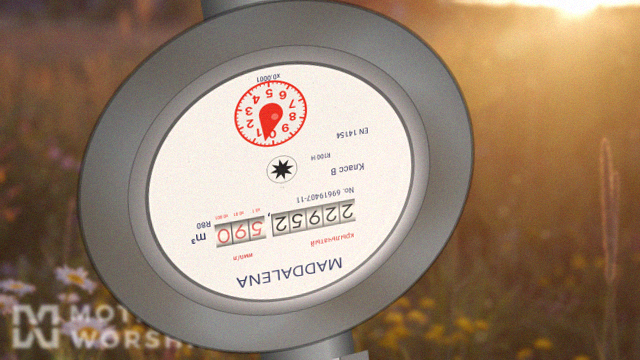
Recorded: 22952.5900
